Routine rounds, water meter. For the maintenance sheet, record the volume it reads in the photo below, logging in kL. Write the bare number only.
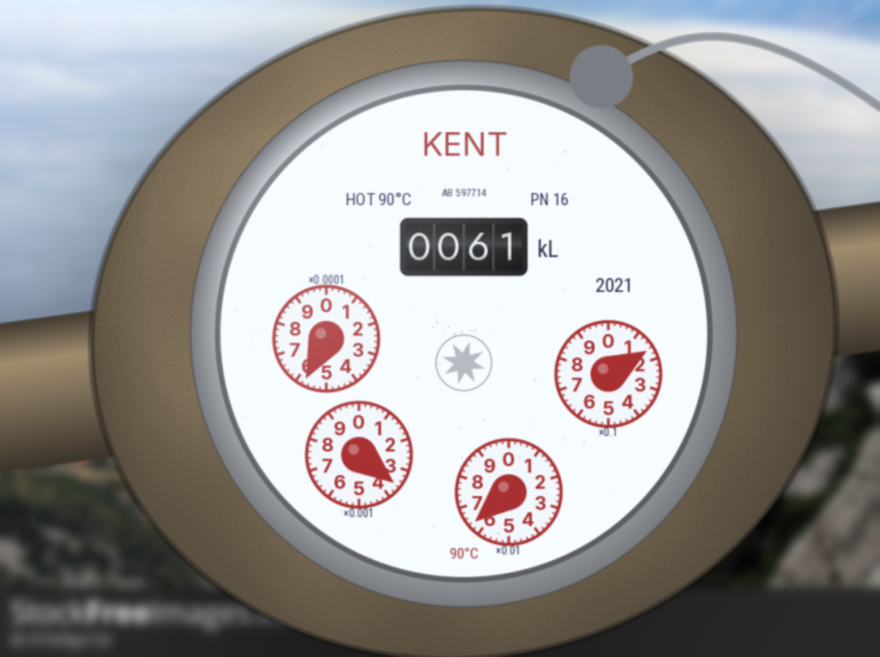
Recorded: 61.1635
